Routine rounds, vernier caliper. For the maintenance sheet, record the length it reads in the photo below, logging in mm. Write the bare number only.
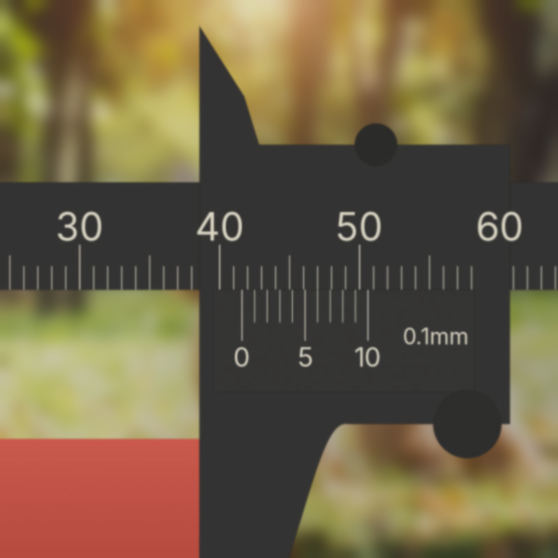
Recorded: 41.6
